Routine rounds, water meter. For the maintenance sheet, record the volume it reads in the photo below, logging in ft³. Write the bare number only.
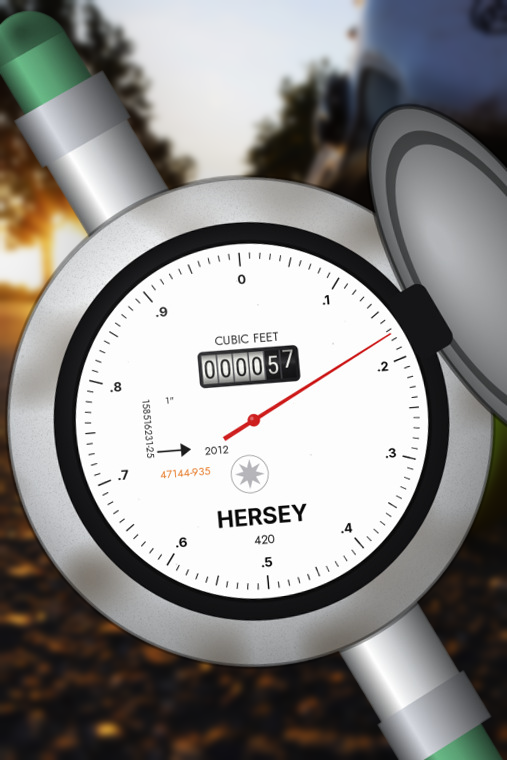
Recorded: 57.17
